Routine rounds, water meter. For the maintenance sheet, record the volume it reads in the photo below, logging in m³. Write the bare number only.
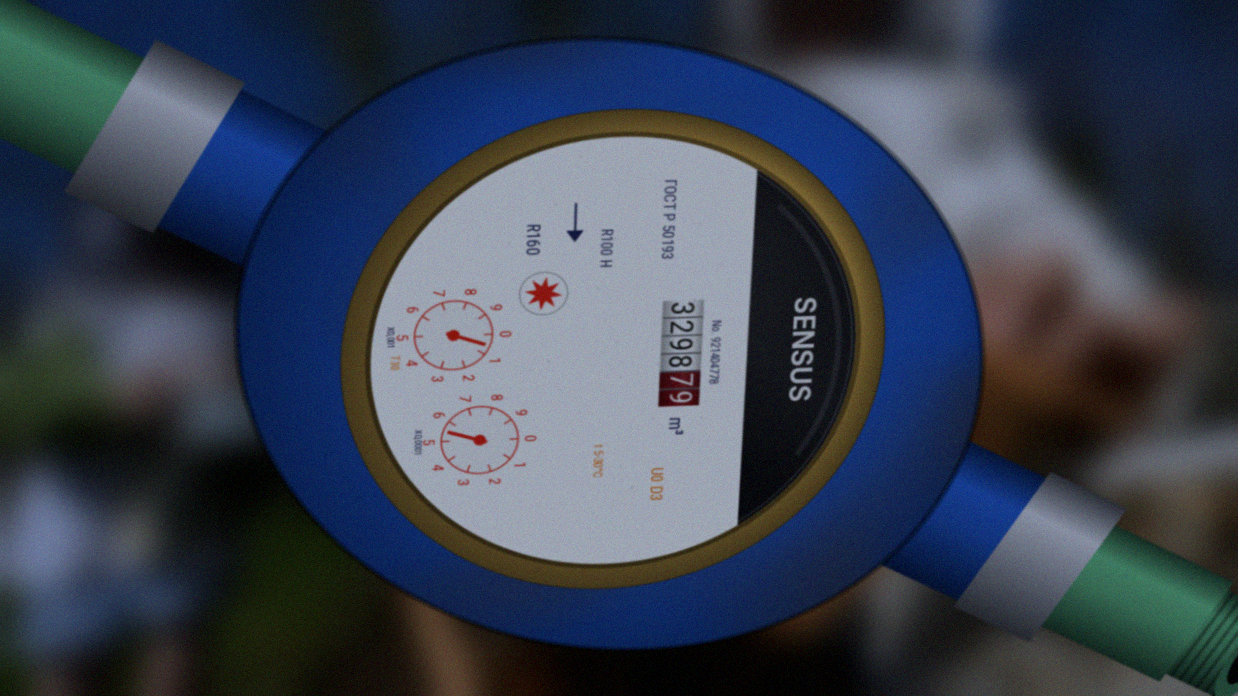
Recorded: 3298.7905
